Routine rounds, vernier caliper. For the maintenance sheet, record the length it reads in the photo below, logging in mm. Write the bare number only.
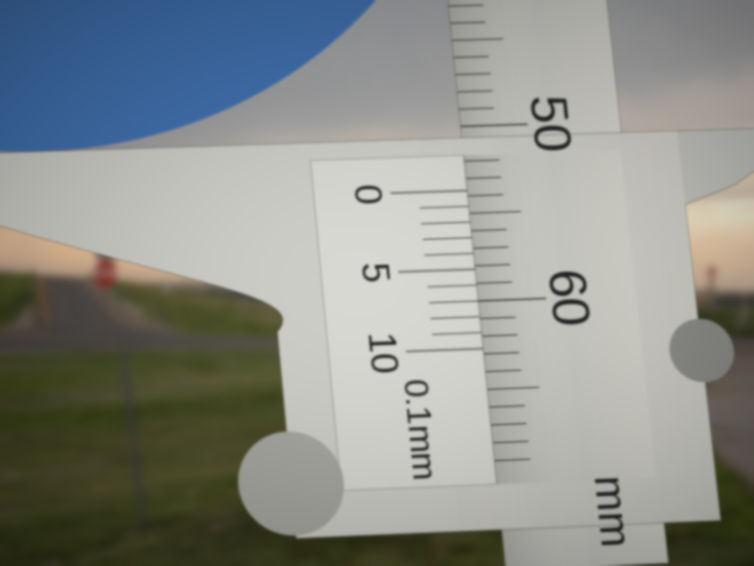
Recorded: 53.7
